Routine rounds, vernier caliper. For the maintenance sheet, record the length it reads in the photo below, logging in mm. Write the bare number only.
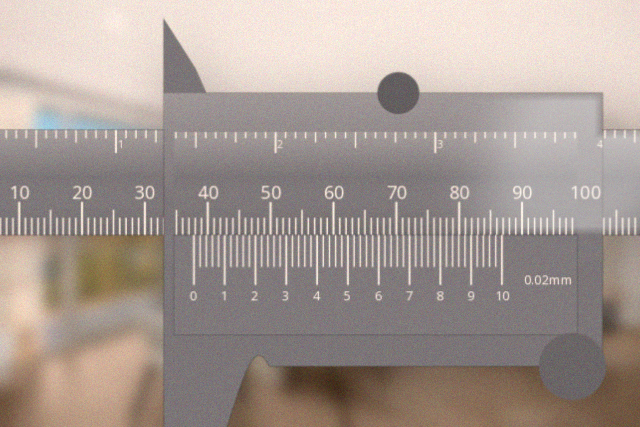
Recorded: 37.8
